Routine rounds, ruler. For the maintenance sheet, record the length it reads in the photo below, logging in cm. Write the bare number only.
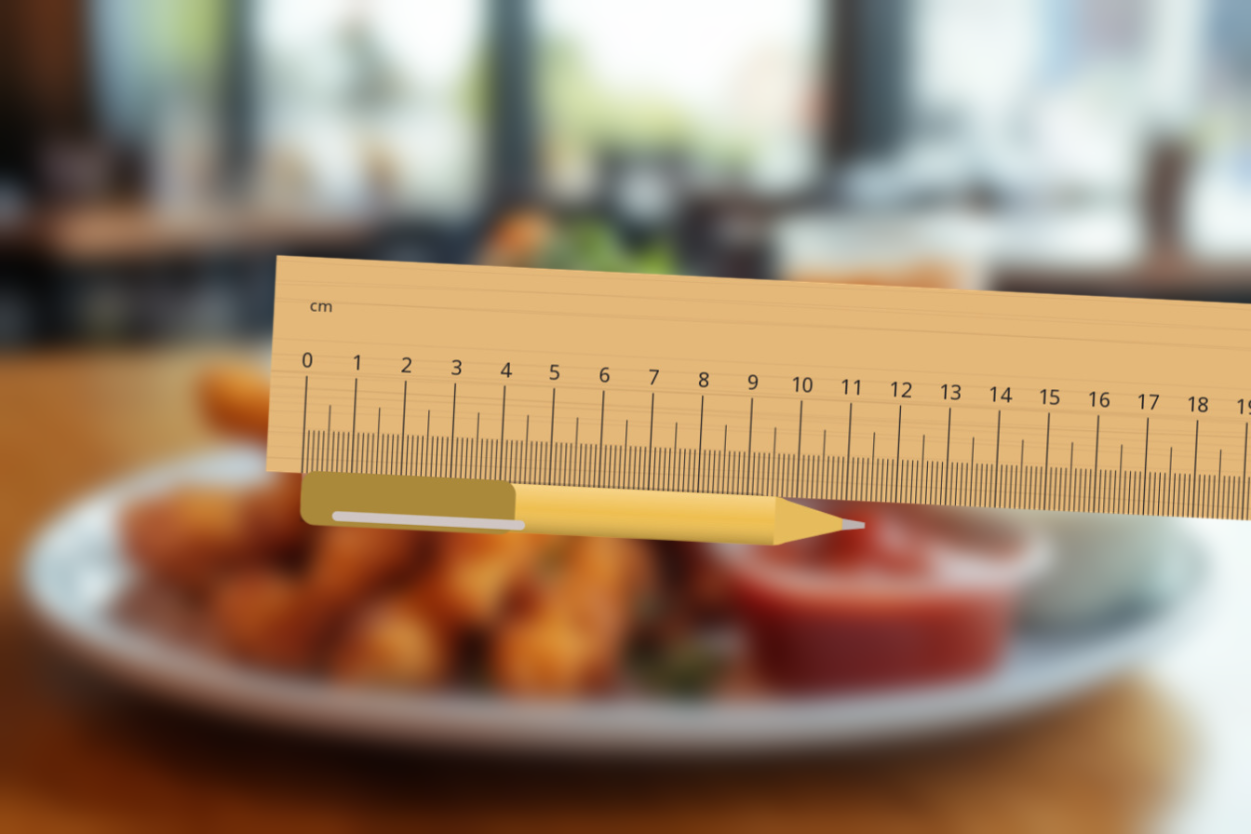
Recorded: 11.4
